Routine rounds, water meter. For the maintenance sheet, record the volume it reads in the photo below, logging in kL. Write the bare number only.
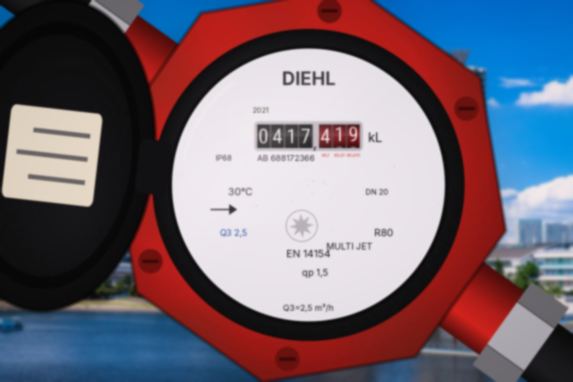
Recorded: 417.419
